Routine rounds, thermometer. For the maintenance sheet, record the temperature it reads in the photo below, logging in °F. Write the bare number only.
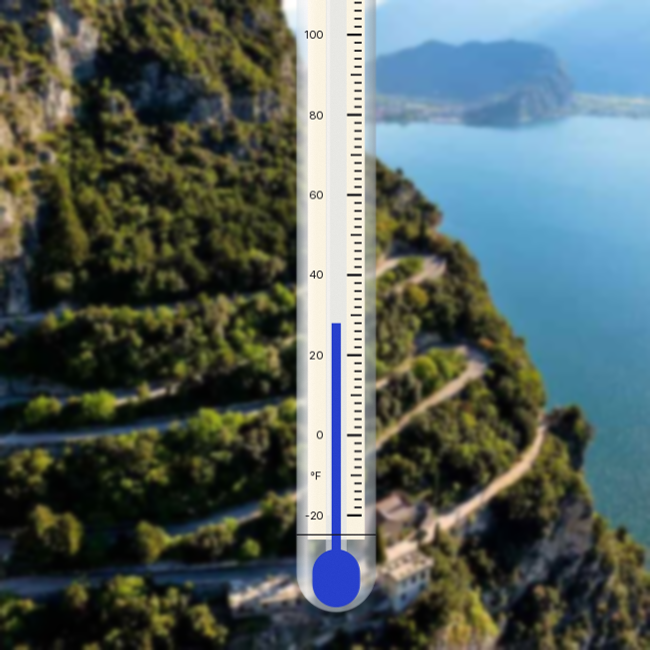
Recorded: 28
